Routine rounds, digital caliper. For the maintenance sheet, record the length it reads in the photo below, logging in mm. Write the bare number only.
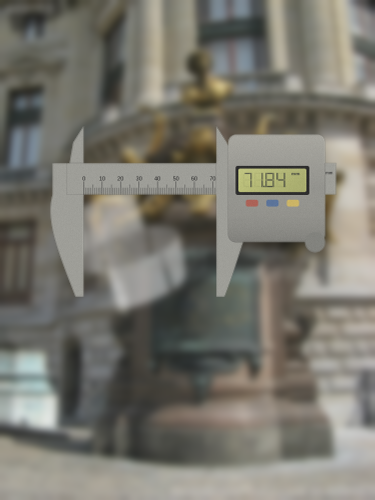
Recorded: 71.84
